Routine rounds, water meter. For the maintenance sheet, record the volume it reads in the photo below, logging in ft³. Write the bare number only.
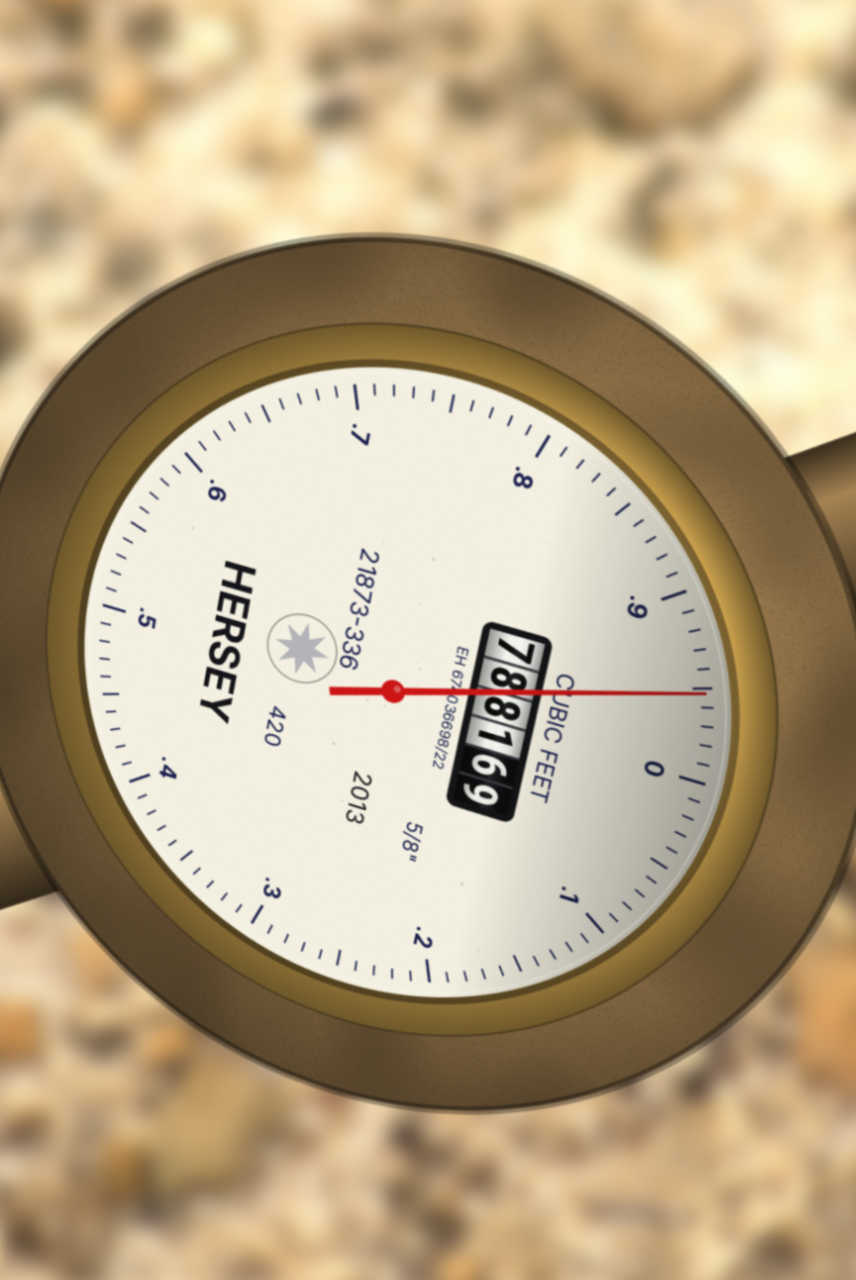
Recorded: 788168.95
